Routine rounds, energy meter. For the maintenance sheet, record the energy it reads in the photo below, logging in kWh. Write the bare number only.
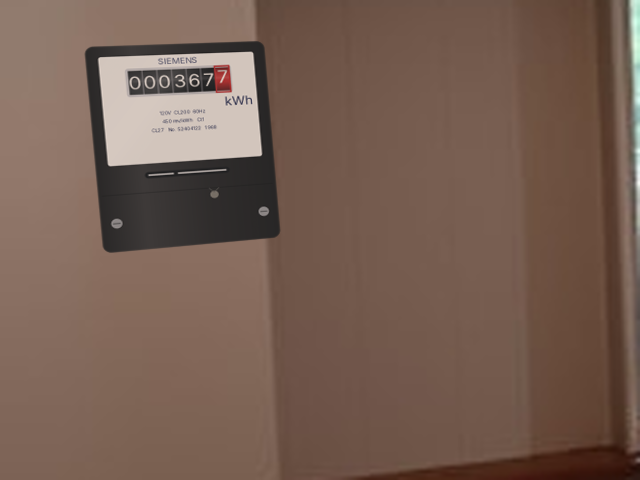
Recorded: 367.7
